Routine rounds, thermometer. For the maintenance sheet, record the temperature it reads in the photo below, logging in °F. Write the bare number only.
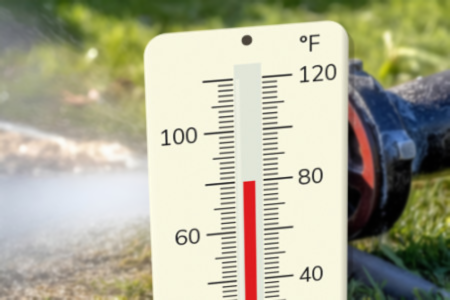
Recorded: 80
